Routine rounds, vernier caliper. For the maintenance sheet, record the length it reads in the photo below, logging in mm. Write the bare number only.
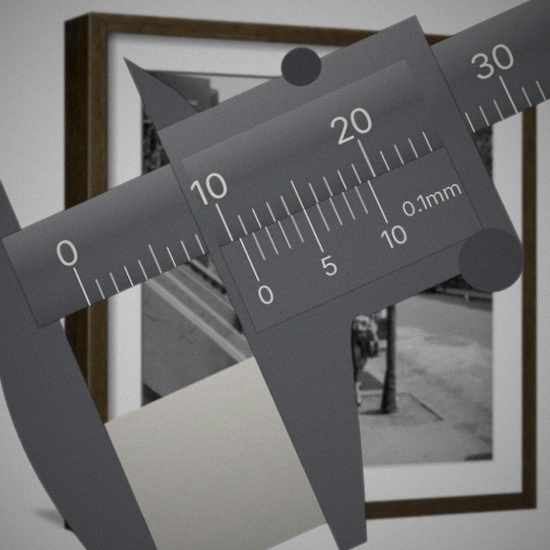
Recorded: 10.5
